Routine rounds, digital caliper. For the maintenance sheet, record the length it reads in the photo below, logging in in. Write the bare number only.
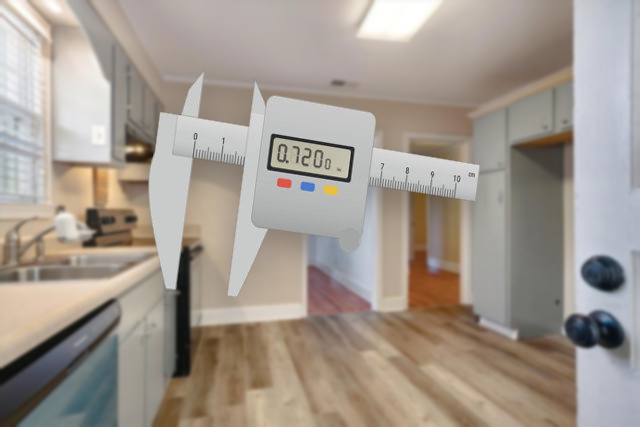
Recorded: 0.7200
